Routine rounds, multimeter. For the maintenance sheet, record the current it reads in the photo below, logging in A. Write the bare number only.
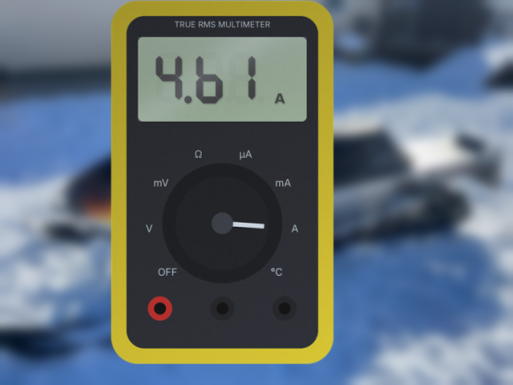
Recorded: 4.61
